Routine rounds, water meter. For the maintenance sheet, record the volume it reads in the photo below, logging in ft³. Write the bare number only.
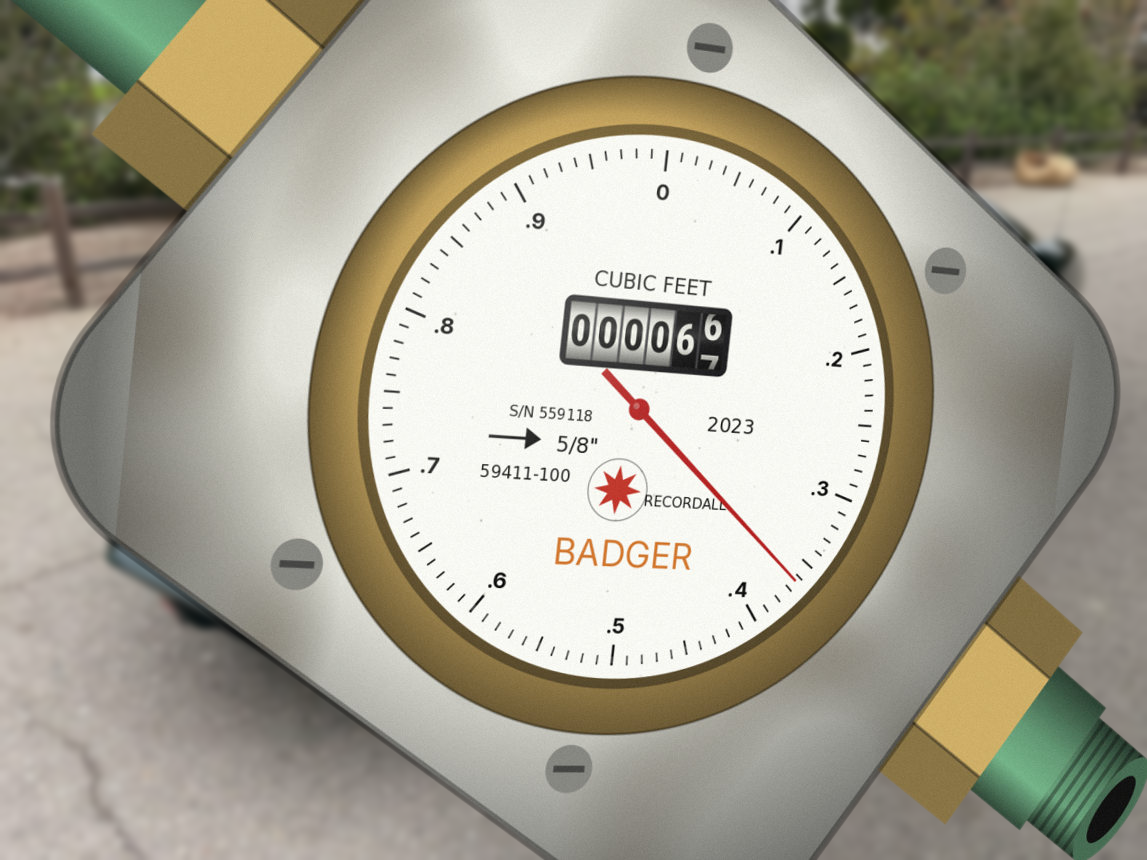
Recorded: 66.36
